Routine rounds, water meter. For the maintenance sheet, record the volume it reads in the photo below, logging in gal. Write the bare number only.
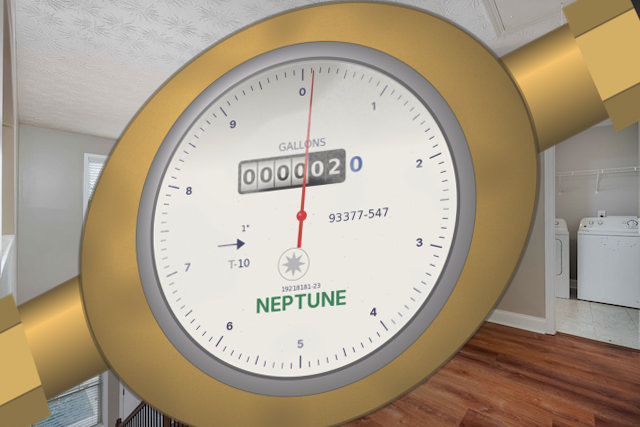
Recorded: 20.1
